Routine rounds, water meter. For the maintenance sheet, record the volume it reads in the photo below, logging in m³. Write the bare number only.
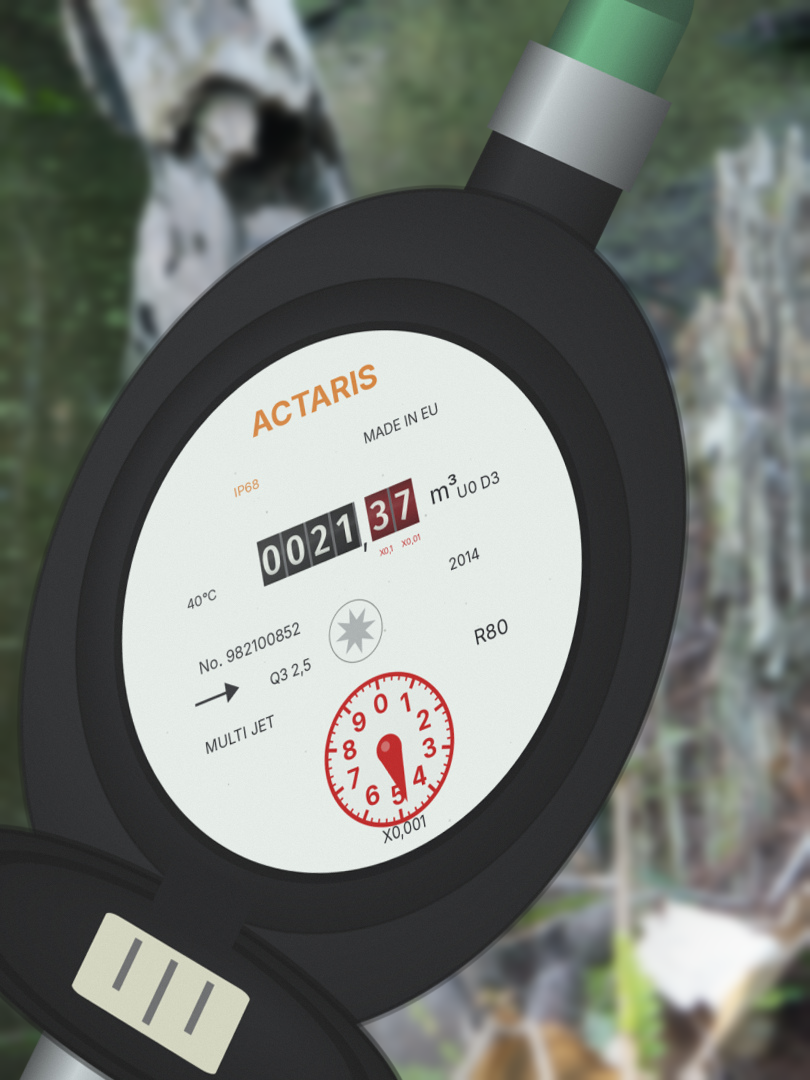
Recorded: 21.374
